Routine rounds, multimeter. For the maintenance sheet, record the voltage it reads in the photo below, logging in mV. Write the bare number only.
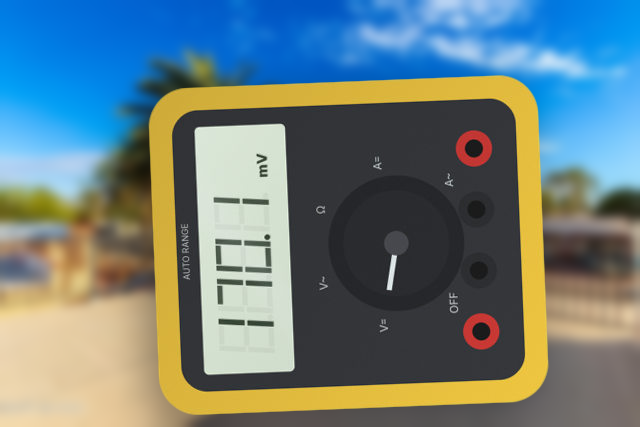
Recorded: 170.1
